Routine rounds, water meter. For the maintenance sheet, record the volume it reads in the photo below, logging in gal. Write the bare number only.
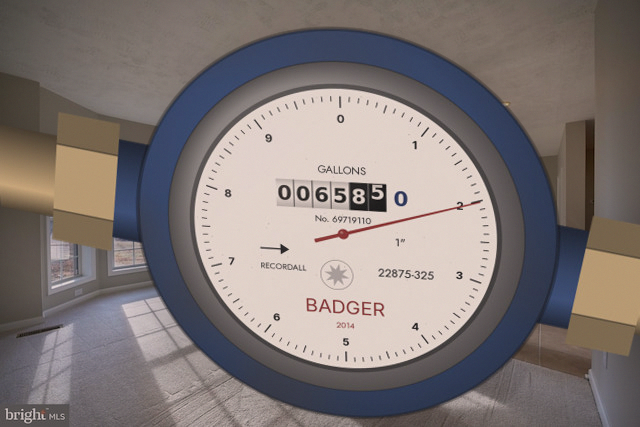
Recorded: 65852.0
